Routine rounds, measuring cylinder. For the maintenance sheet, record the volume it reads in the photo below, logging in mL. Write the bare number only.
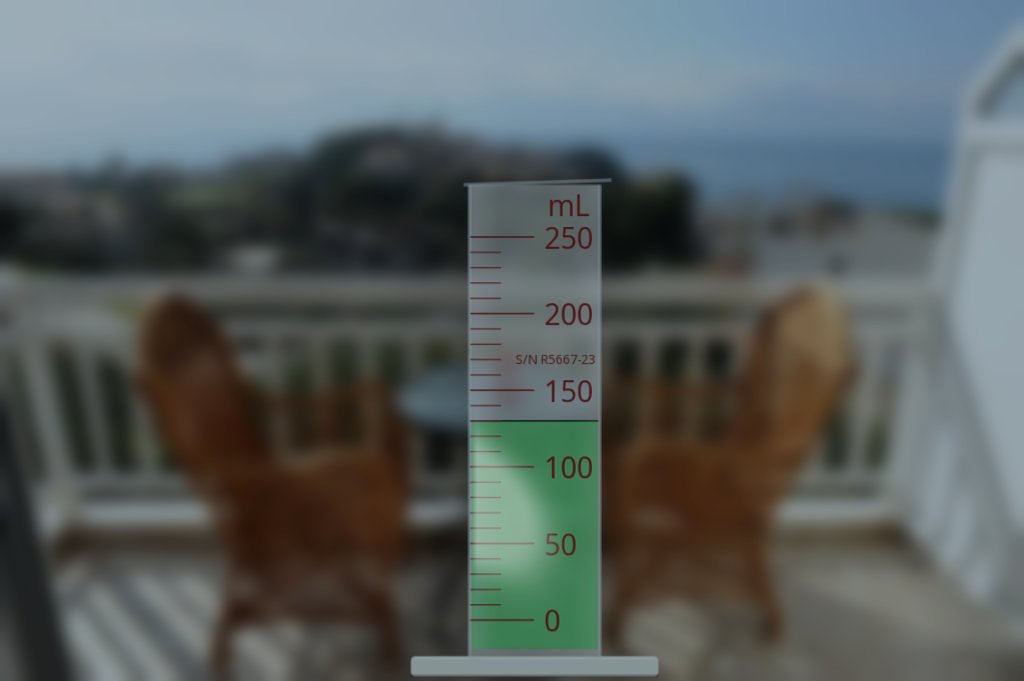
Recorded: 130
